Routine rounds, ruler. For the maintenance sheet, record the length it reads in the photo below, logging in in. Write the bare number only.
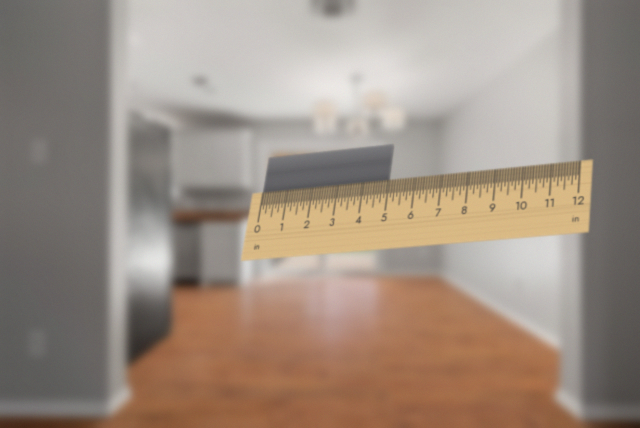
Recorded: 5
